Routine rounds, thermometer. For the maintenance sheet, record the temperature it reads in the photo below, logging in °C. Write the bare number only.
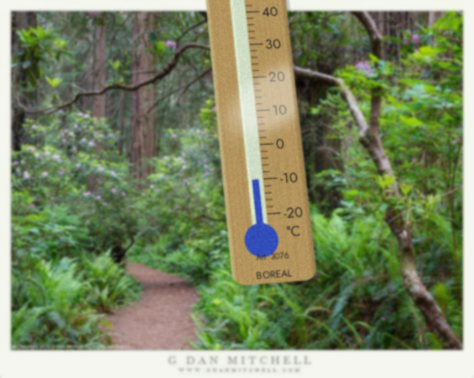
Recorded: -10
